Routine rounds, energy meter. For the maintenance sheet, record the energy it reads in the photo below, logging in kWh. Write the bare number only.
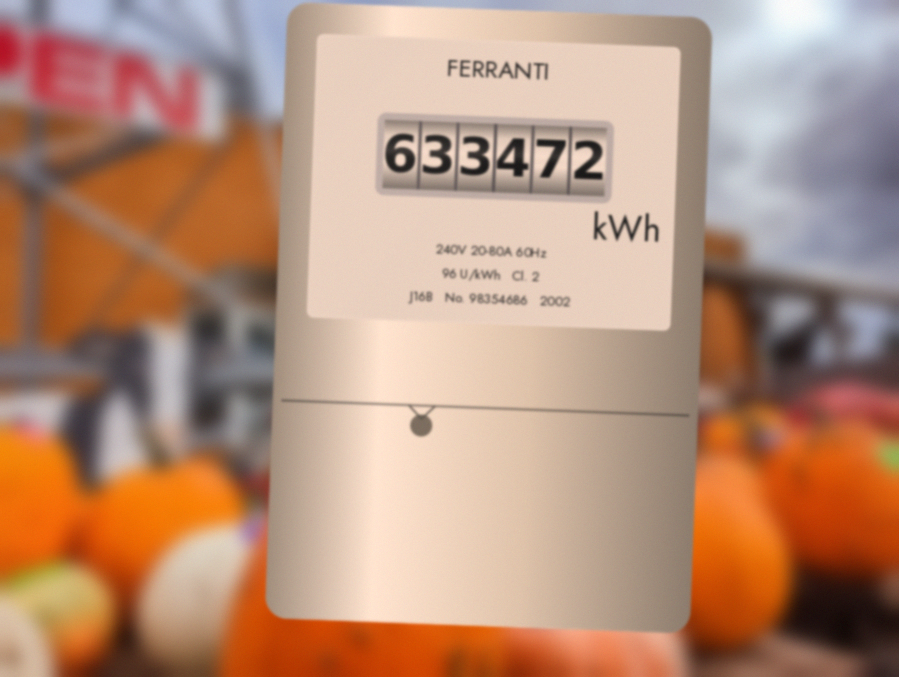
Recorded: 633472
